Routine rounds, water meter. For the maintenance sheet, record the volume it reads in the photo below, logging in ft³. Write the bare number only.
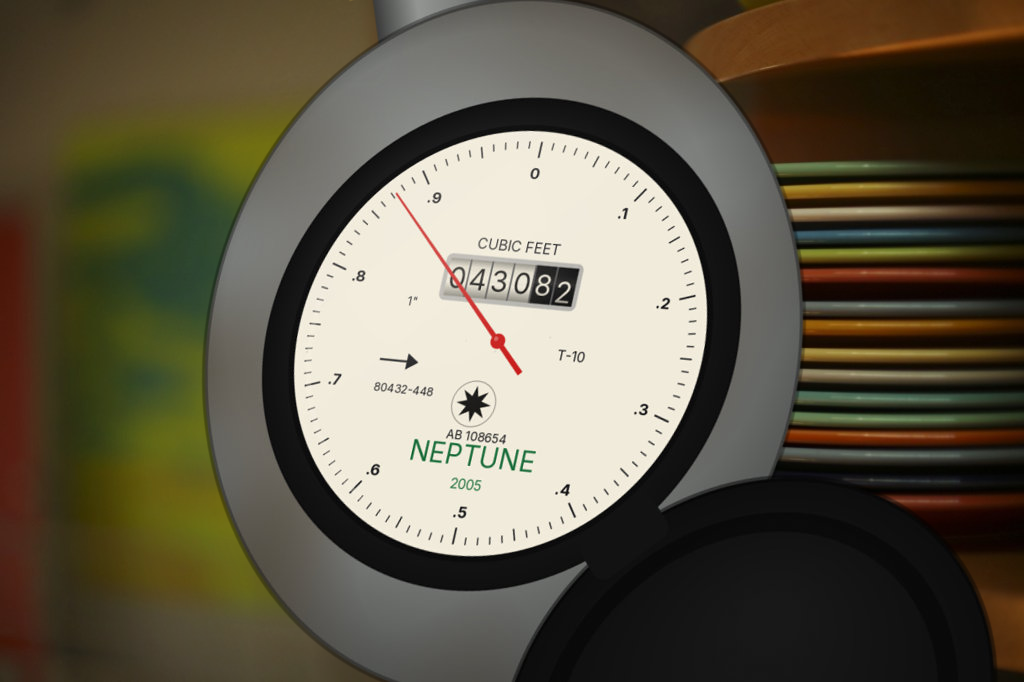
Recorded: 43081.87
